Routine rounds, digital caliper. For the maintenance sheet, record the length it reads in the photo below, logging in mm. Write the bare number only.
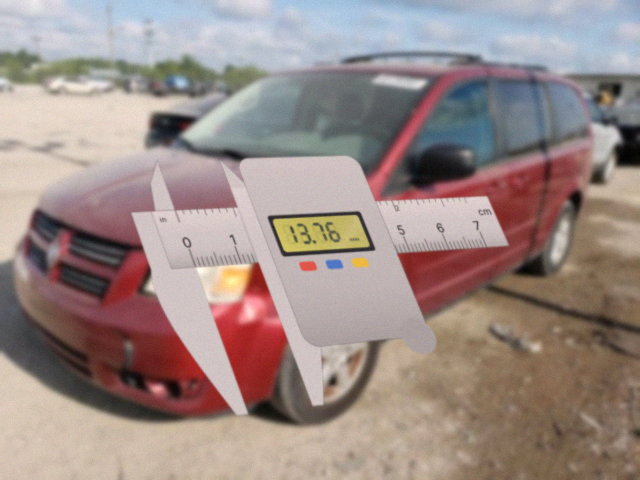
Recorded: 13.76
